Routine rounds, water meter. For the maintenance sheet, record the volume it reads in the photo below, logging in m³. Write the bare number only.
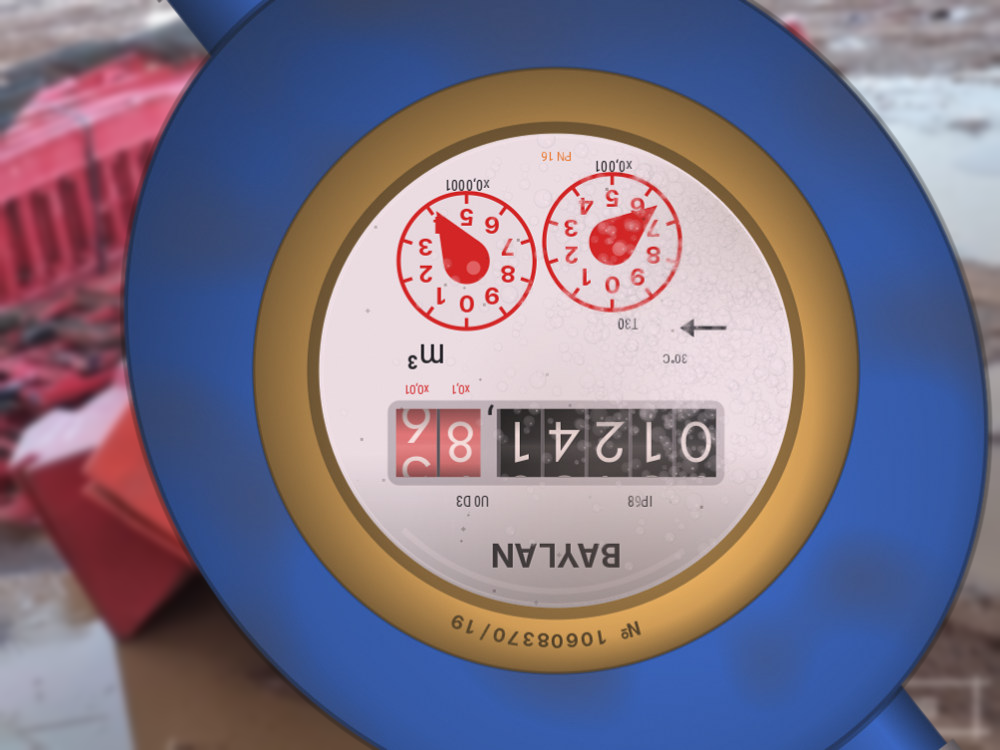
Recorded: 1241.8564
